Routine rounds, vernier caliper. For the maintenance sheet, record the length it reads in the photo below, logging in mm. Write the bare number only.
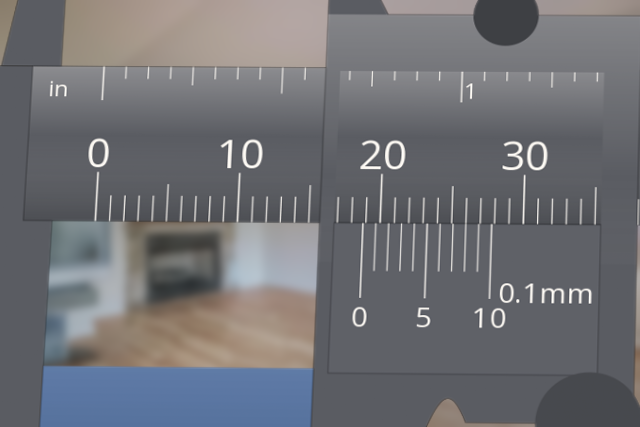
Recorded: 18.8
